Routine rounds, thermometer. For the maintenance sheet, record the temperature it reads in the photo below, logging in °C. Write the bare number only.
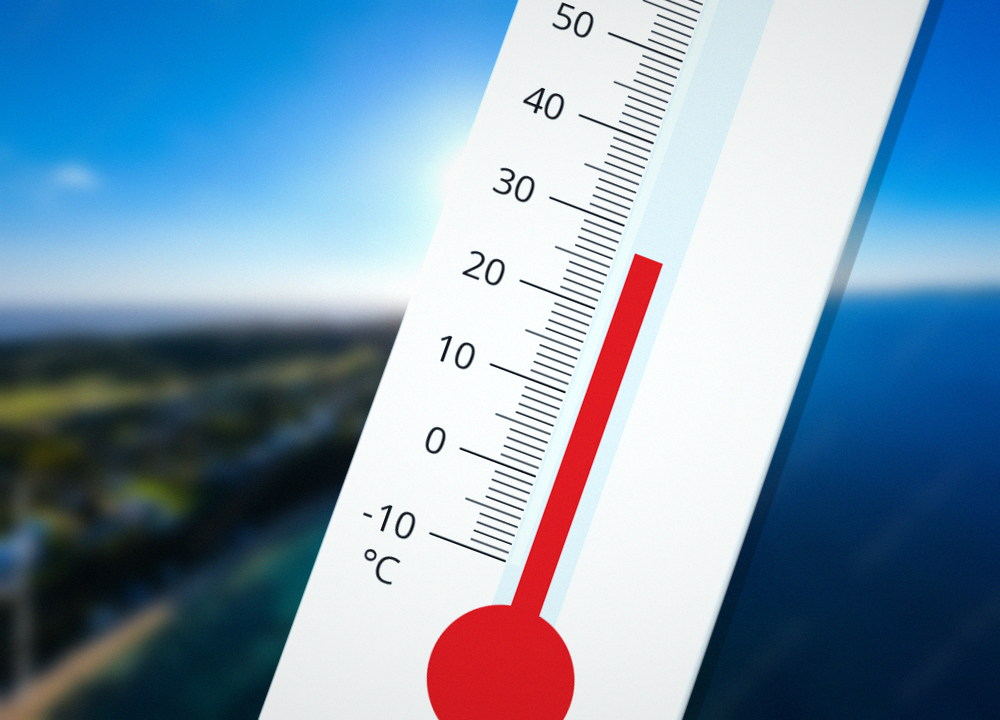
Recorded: 27.5
